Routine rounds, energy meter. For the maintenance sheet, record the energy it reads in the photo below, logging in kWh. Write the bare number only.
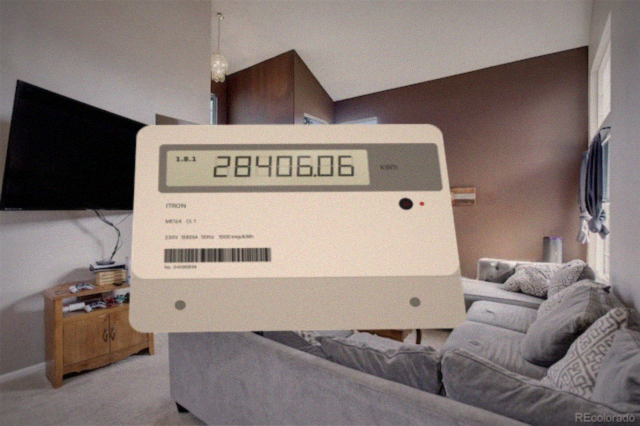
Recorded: 28406.06
